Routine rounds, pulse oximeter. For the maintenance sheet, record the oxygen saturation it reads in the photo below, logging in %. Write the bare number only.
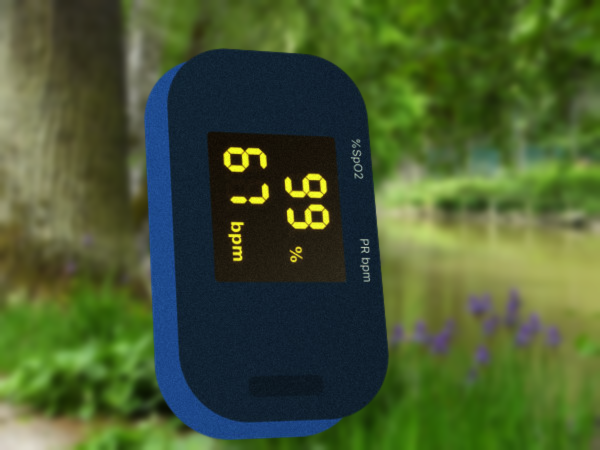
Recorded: 99
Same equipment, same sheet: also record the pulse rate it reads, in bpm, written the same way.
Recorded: 67
